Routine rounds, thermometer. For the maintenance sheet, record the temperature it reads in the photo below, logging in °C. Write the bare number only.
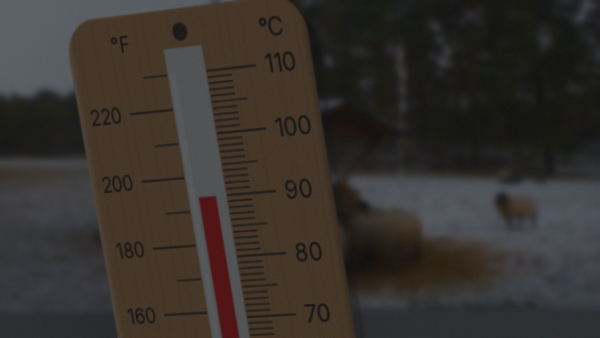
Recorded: 90
